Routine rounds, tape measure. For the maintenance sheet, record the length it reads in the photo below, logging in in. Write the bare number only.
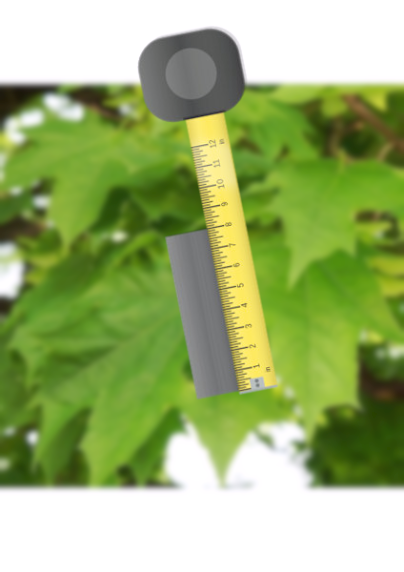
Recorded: 8
